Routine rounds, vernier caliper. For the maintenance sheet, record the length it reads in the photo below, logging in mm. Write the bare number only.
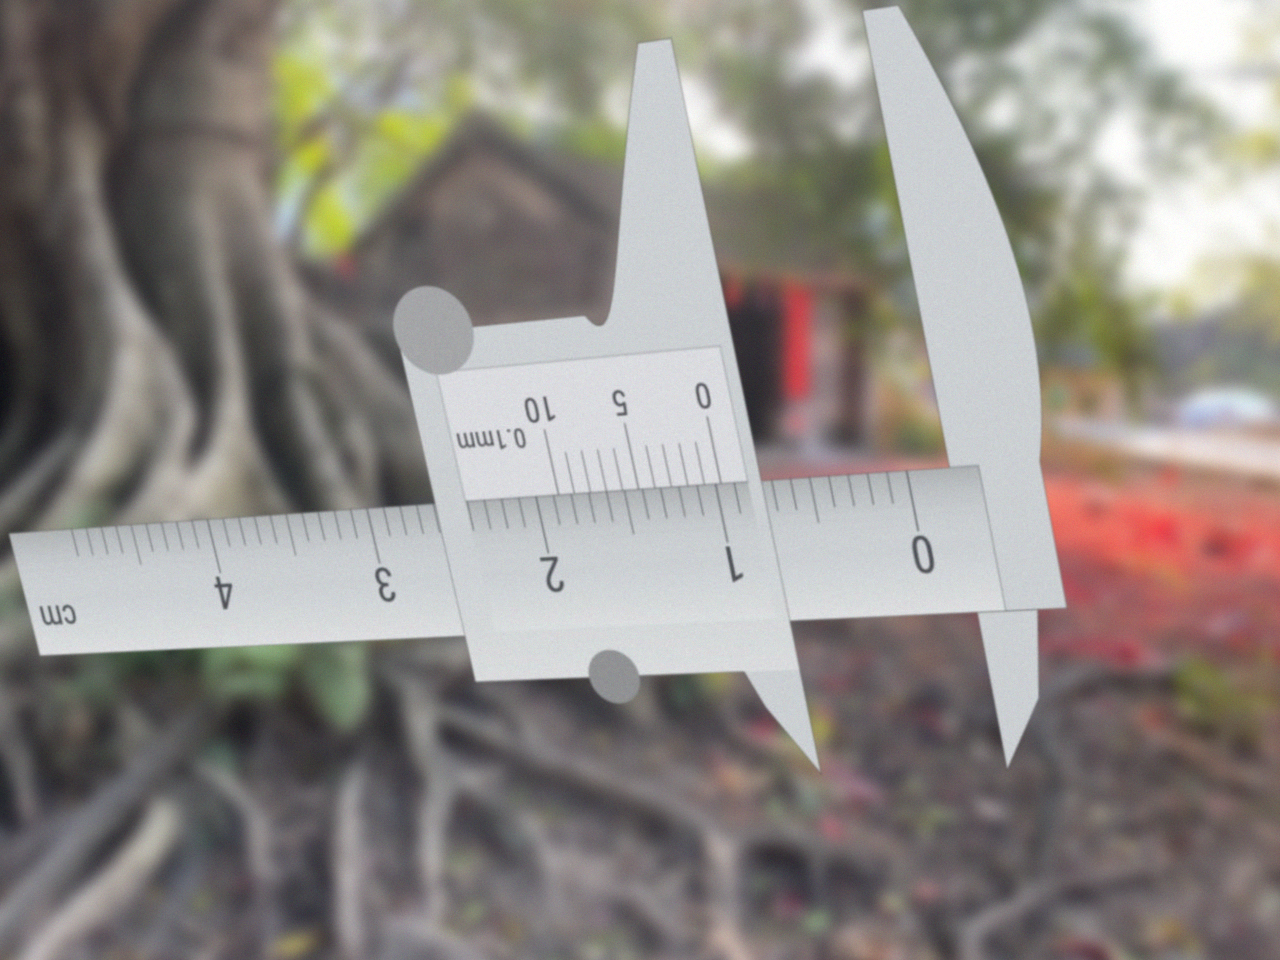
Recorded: 9.7
